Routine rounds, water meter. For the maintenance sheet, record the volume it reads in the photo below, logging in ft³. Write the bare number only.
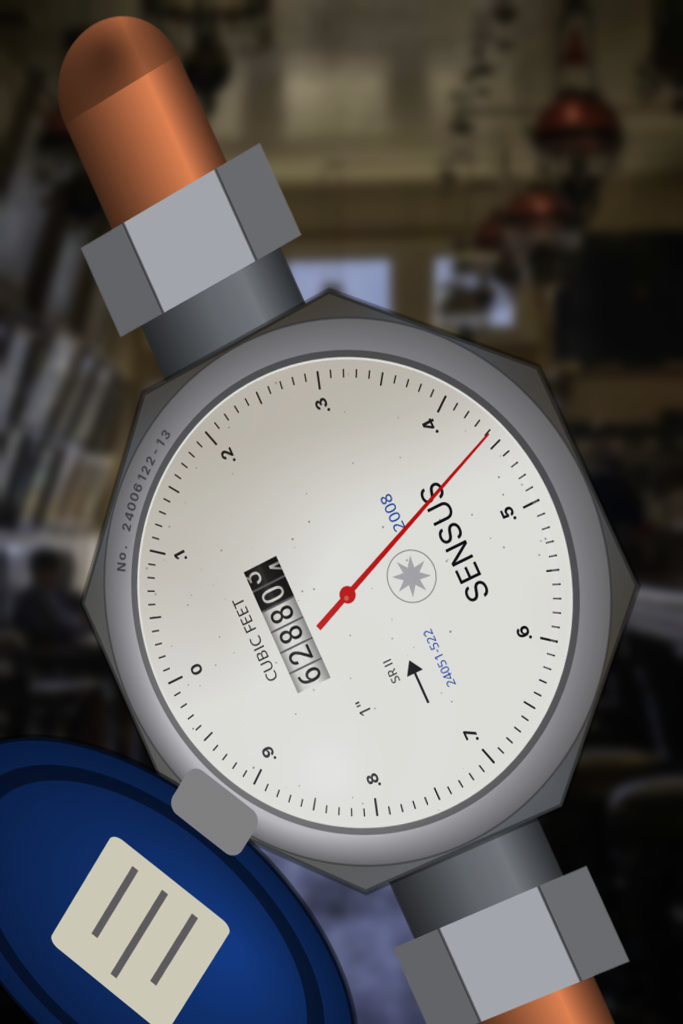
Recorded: 628803.44
